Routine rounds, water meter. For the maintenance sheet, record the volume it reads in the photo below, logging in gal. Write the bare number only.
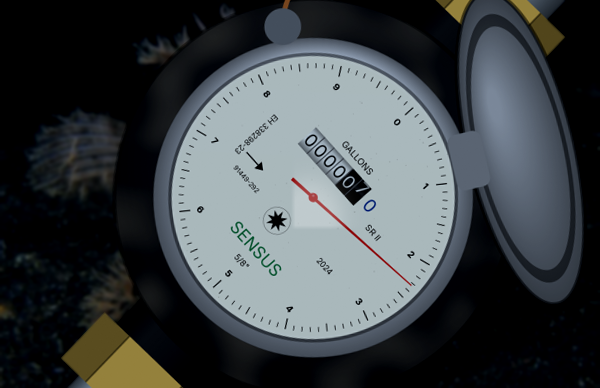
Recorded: 72.3
